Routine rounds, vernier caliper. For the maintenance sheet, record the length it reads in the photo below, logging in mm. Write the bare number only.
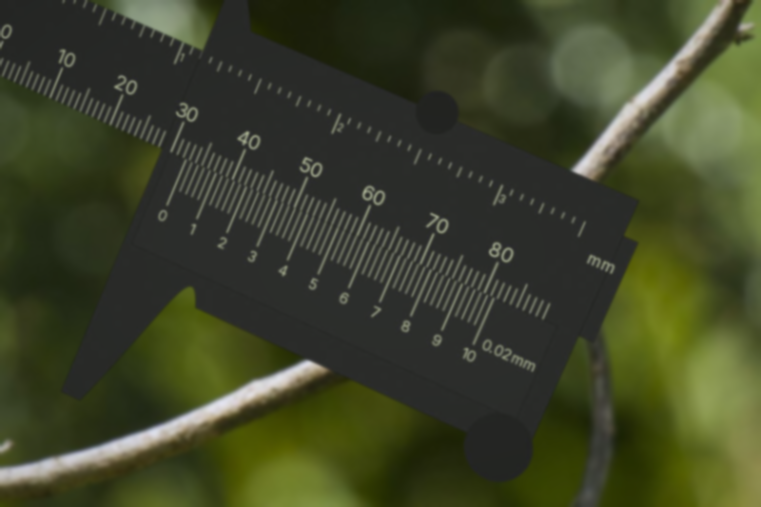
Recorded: 32.5
